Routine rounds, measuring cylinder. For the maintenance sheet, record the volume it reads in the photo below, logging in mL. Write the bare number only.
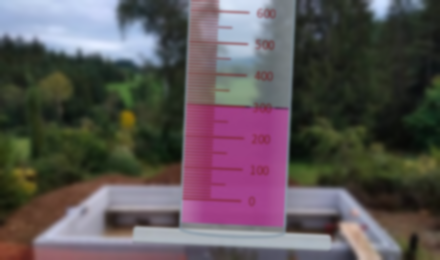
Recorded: 300
